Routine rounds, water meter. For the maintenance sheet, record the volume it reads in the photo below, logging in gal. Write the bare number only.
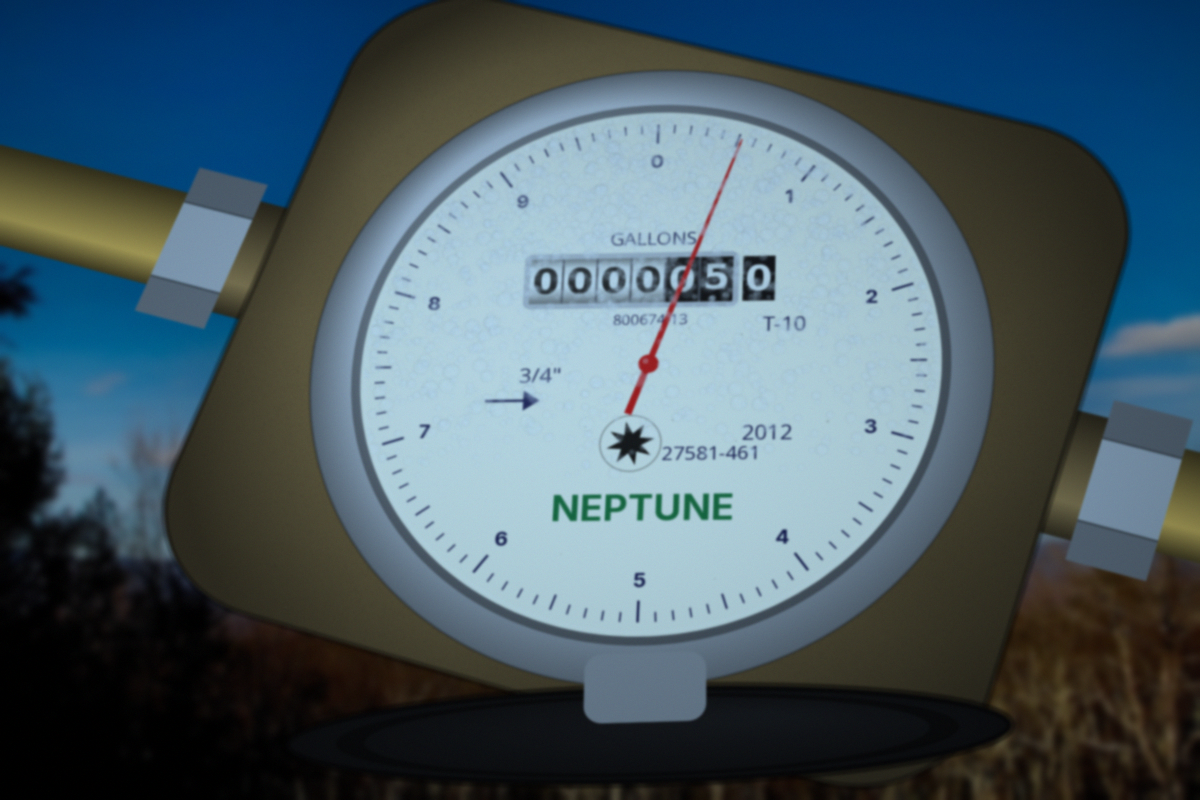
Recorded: 50.5
